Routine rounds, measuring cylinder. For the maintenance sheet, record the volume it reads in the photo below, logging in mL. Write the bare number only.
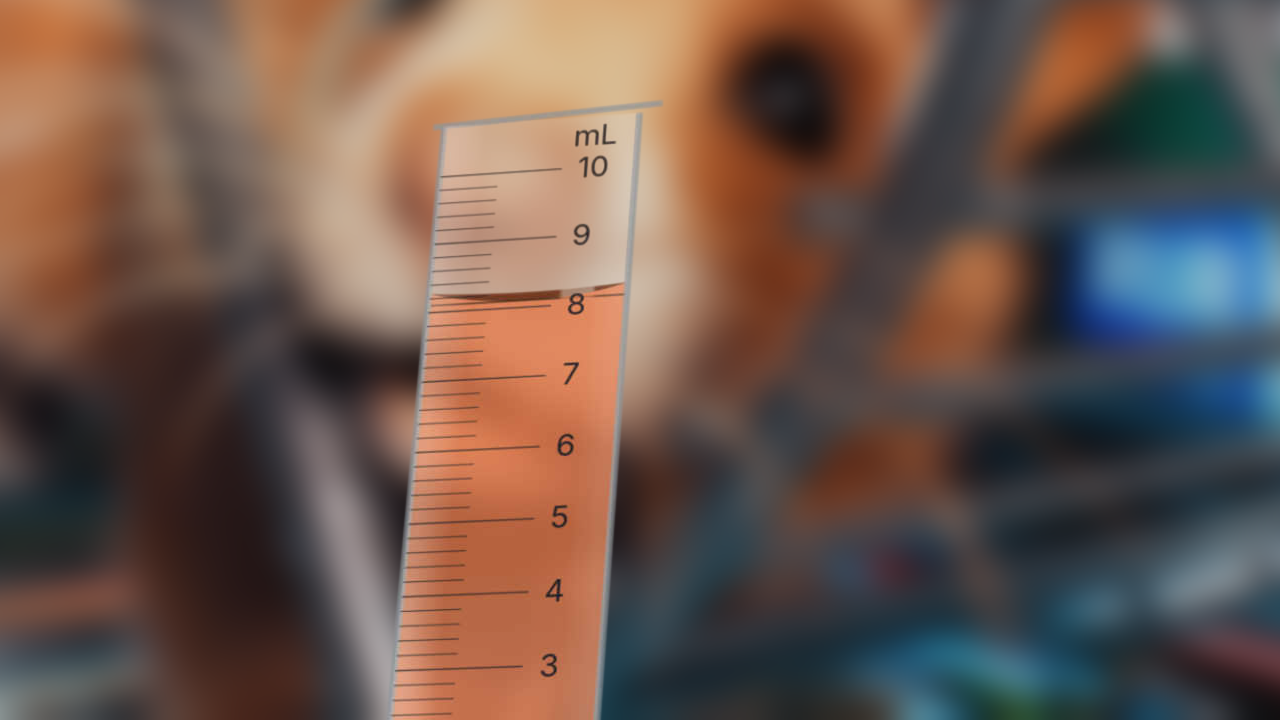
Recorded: 8.1
